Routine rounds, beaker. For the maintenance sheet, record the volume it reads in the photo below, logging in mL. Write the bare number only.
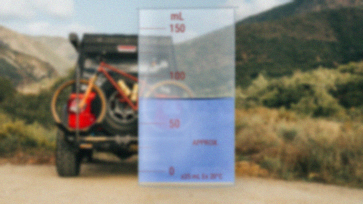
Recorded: 75
